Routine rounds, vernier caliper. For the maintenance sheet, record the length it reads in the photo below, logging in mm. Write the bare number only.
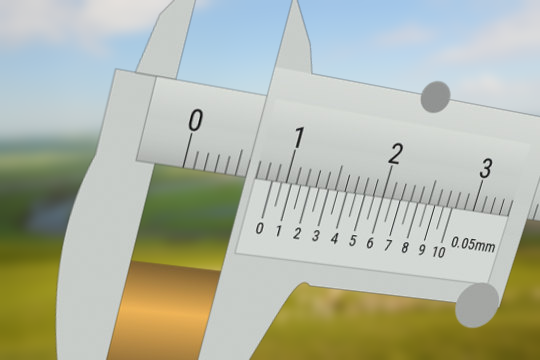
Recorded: 8.6
